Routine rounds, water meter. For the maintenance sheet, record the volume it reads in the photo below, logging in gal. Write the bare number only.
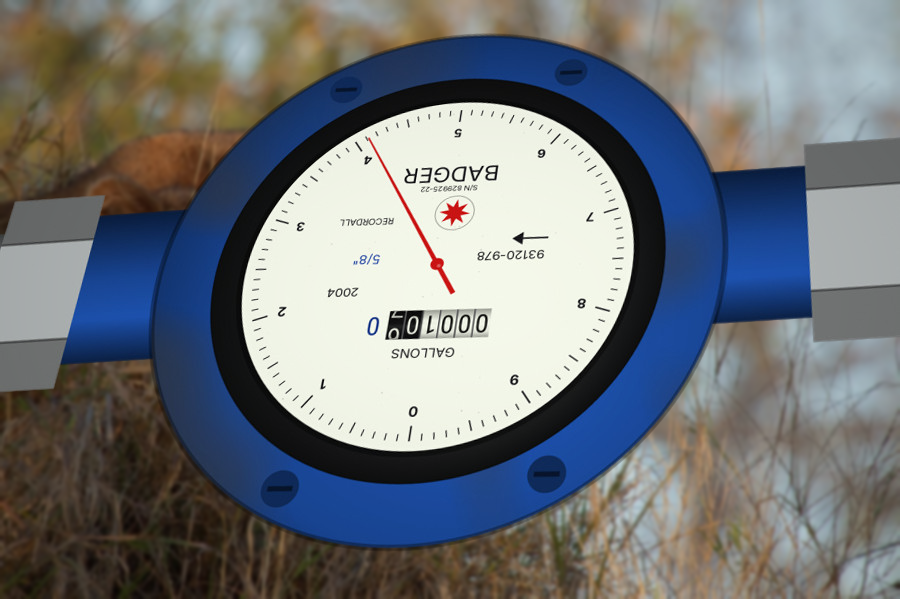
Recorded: 1064.1
